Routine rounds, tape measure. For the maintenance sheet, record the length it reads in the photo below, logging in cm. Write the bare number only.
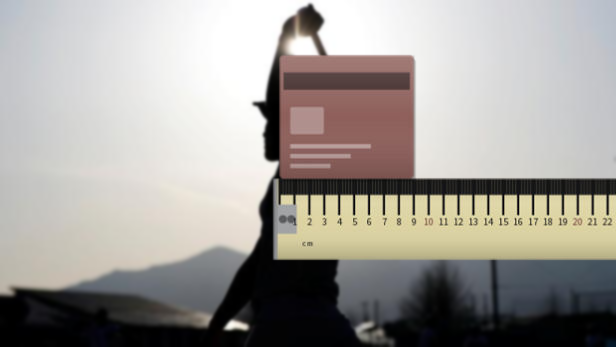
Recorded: 9
